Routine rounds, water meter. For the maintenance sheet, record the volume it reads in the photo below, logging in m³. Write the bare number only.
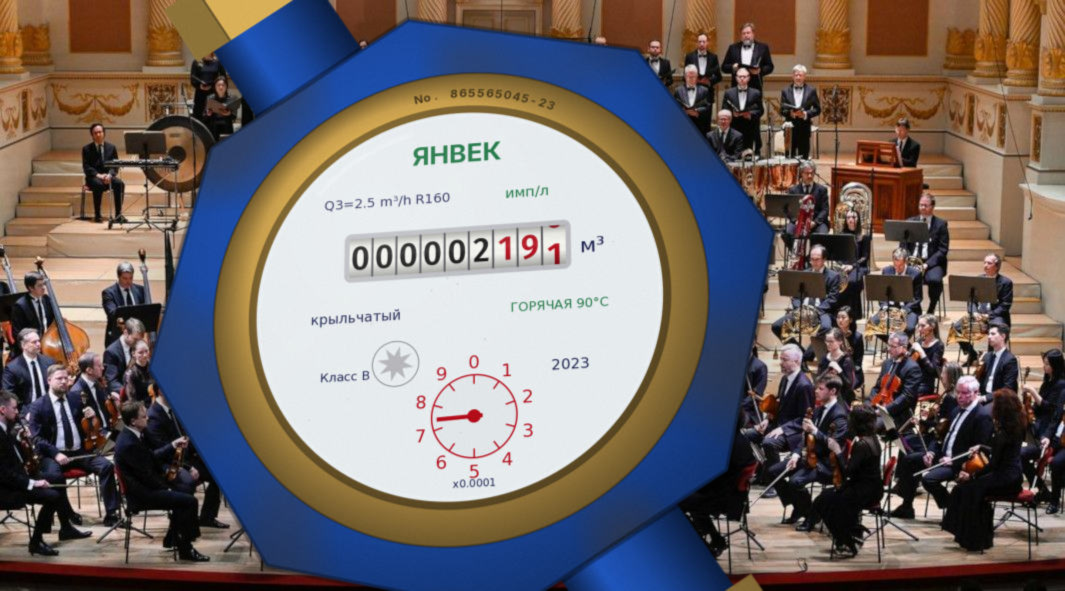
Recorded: 2.1907
